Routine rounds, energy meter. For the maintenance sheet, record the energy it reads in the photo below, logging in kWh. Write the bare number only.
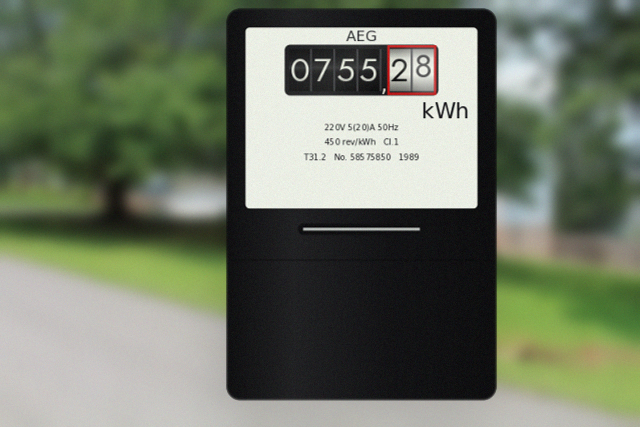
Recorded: 755.28
